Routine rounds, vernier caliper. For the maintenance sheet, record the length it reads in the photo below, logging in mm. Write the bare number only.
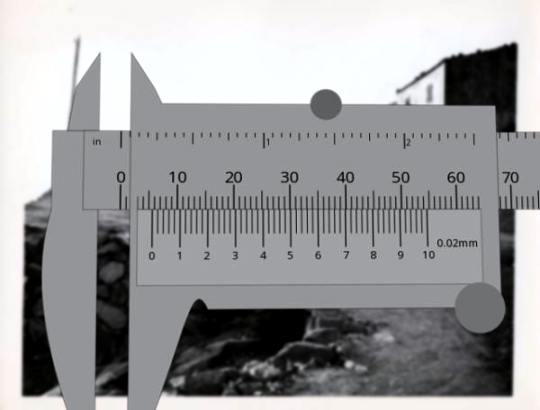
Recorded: 5.6
